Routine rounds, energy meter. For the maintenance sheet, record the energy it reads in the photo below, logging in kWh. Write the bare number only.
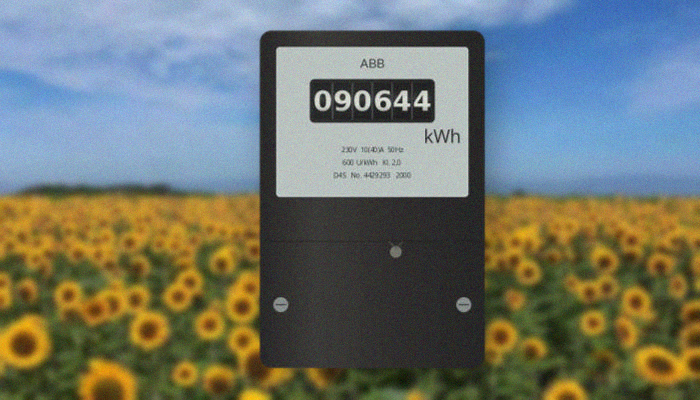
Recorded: 90644
